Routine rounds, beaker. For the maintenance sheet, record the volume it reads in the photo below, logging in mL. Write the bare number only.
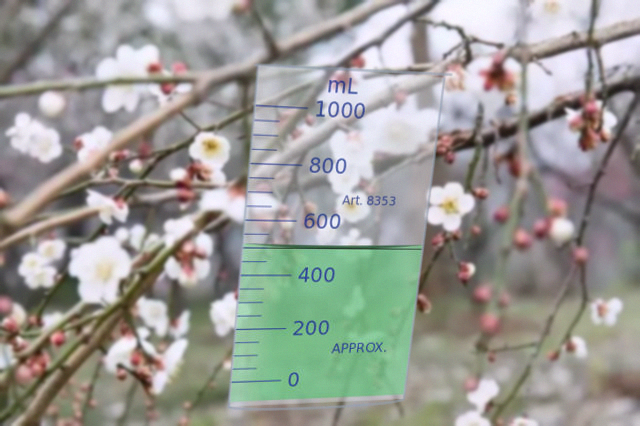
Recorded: 500
